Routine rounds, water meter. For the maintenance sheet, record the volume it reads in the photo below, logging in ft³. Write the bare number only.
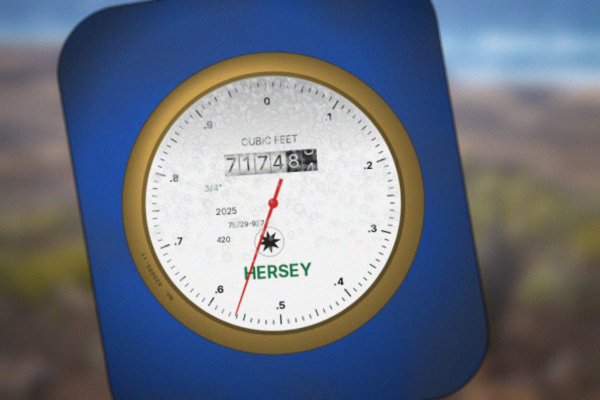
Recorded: 717483.56
